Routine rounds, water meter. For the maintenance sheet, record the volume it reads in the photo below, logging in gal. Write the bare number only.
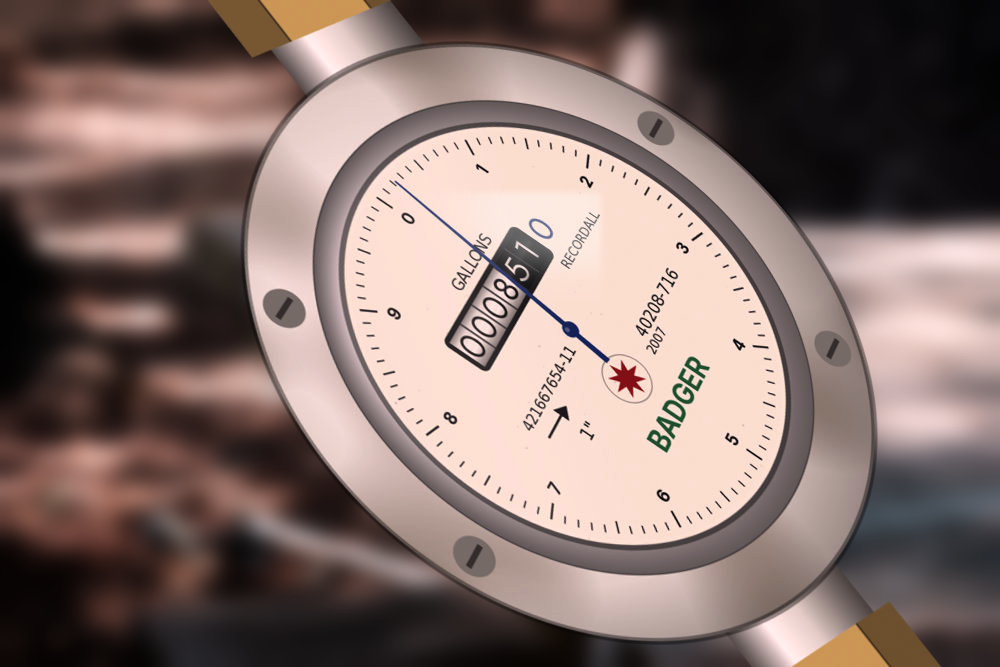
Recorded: 8510.2
